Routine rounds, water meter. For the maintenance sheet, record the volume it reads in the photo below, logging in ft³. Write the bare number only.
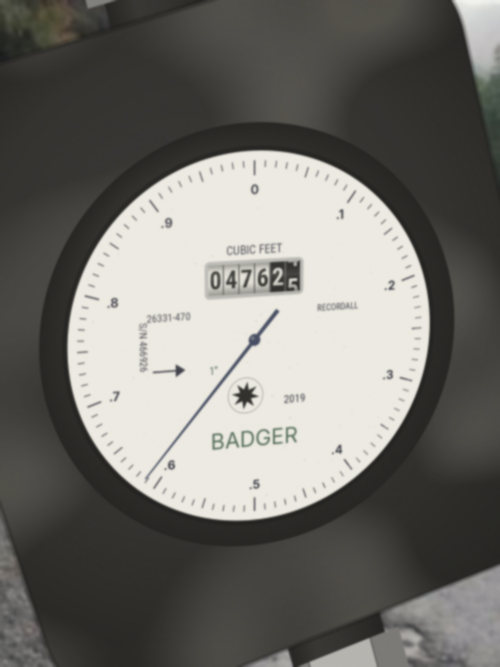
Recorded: 47624.61
